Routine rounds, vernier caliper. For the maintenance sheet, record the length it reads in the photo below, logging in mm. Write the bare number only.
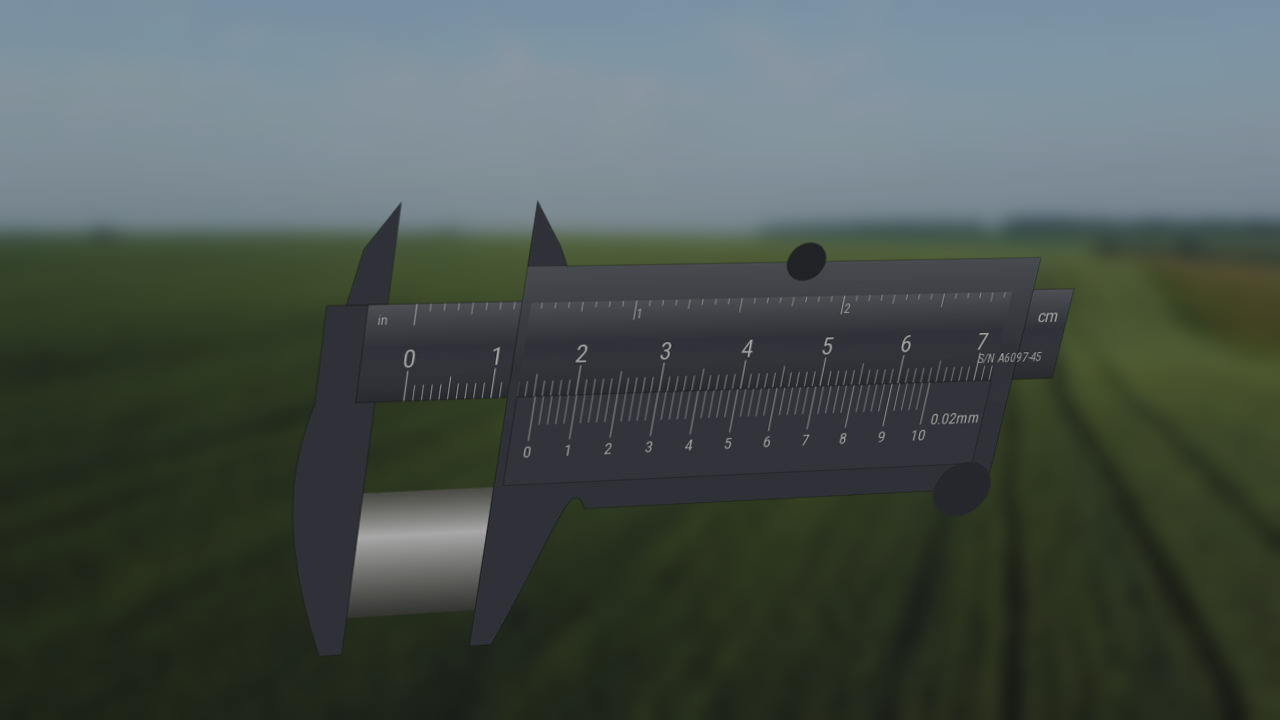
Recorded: 15.2
